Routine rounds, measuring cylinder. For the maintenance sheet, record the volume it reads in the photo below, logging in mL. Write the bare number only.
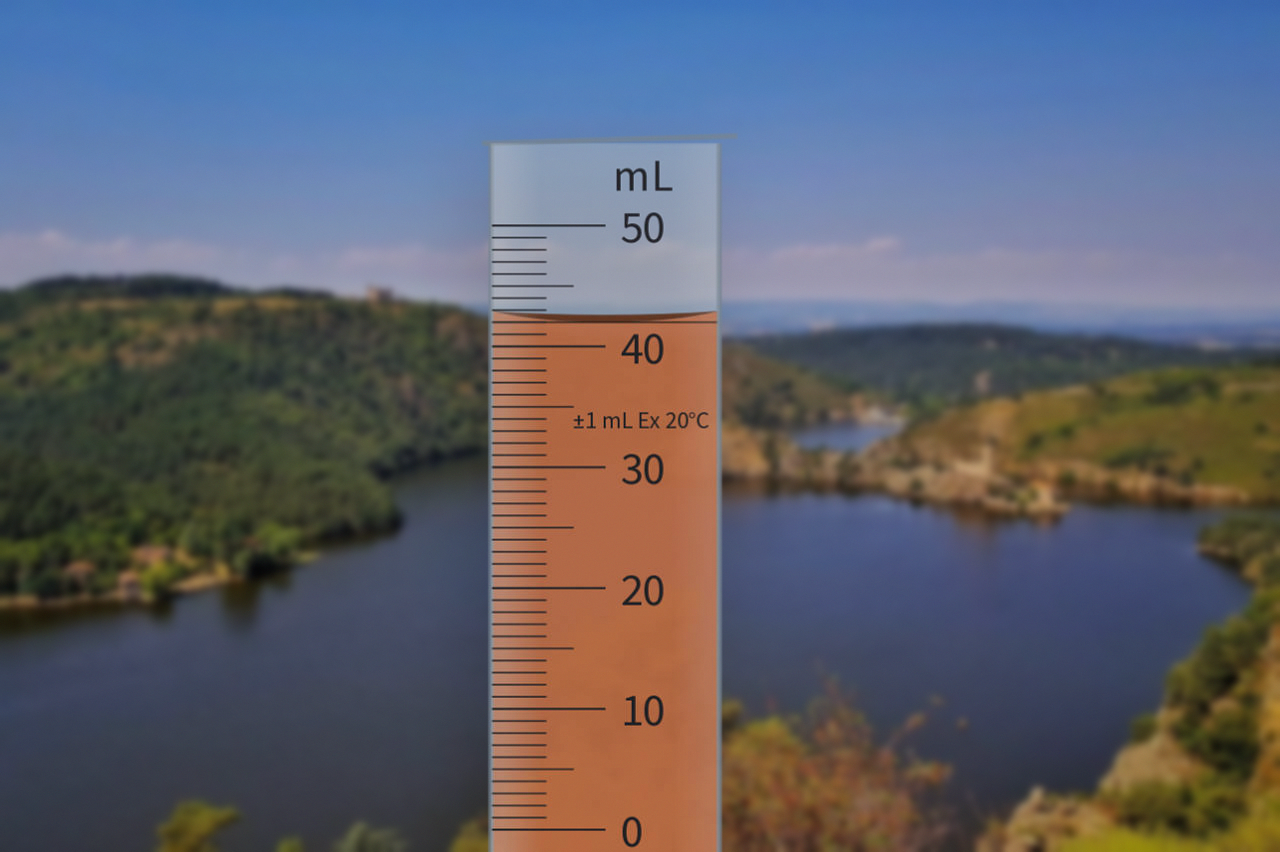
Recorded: 42
